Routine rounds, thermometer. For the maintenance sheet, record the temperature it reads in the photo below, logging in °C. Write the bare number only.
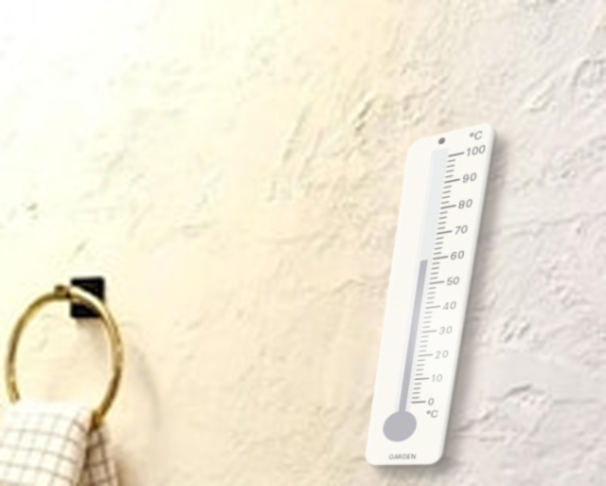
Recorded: 60
